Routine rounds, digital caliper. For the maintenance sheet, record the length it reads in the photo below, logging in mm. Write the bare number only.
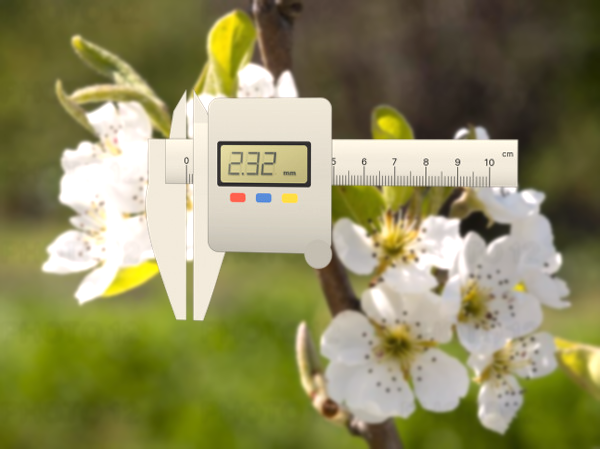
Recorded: 2.32
